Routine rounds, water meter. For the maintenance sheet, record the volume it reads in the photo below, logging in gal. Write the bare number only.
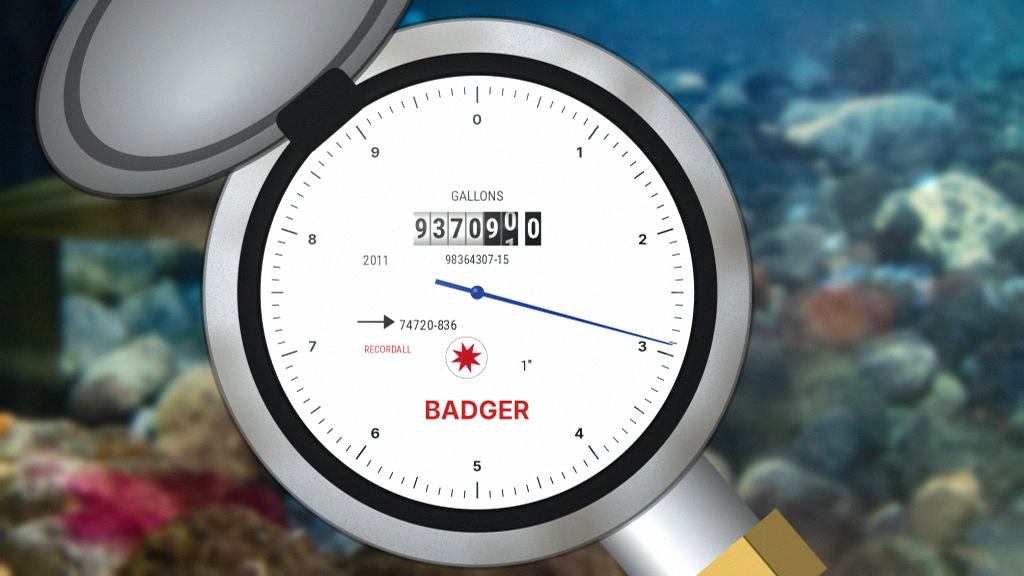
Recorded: 9370902.9
